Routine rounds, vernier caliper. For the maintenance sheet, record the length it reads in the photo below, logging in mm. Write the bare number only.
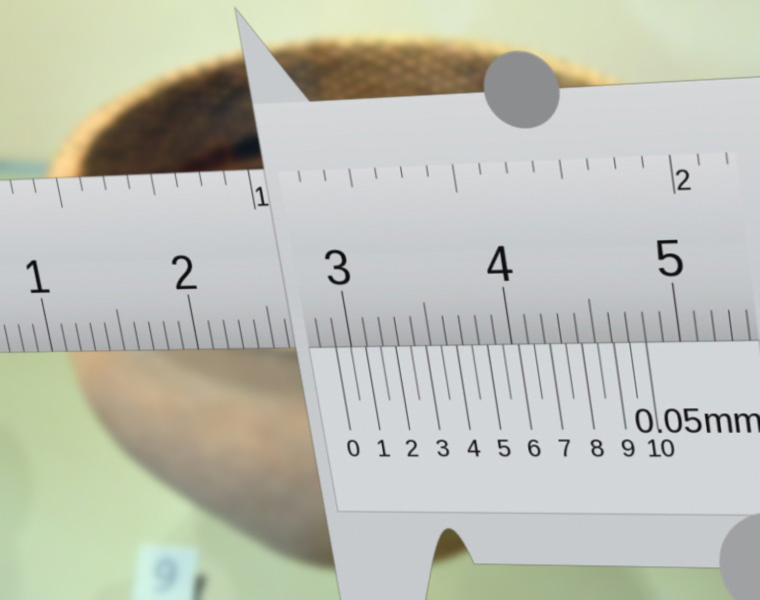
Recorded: 29.0
